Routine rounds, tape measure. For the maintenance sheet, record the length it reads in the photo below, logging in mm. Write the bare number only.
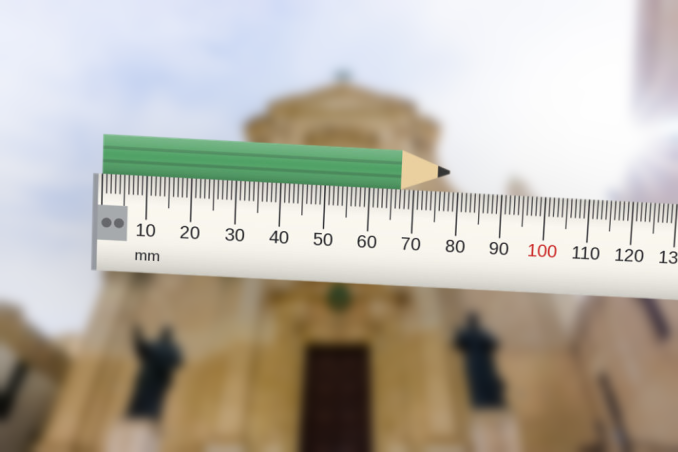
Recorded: 78
